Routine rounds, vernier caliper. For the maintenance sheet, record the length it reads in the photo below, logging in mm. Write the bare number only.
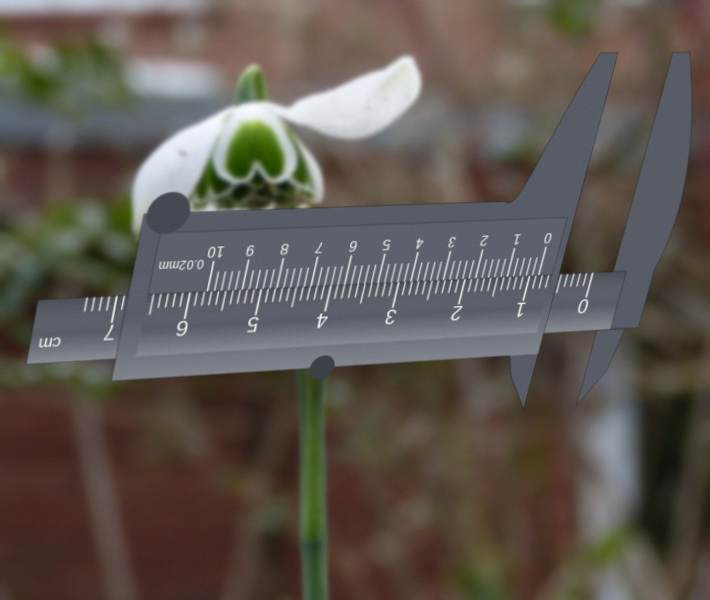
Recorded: 8.6
